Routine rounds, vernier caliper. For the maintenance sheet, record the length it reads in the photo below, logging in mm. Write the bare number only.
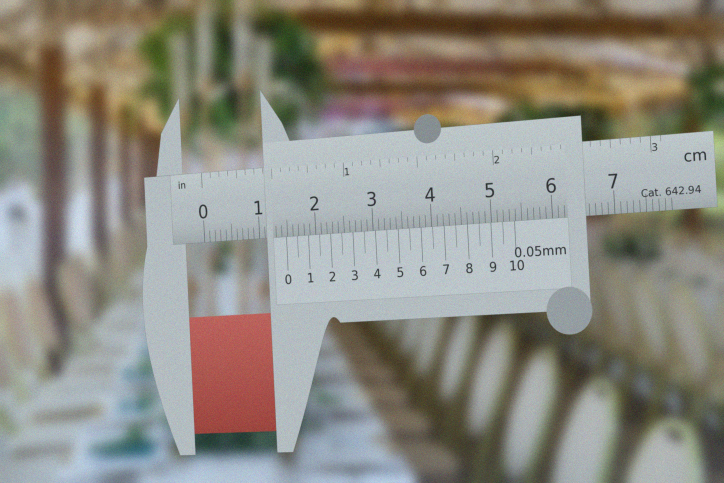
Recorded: 14.8
